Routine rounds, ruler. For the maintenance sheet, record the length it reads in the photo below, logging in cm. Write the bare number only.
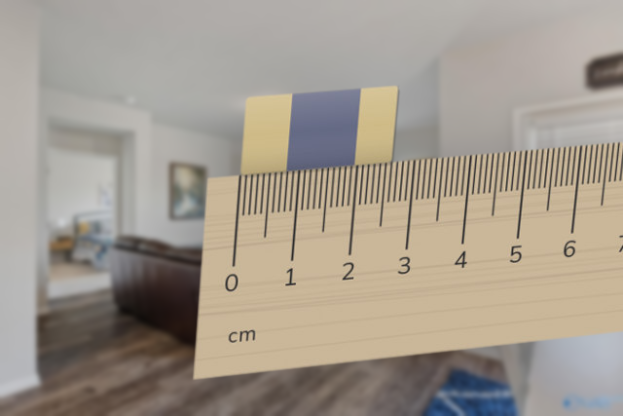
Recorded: 2.6
